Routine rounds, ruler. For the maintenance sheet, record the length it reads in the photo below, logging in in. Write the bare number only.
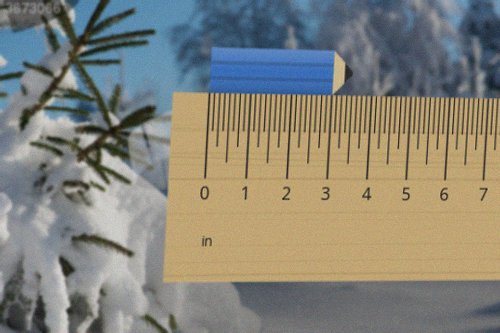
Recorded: 3.5
